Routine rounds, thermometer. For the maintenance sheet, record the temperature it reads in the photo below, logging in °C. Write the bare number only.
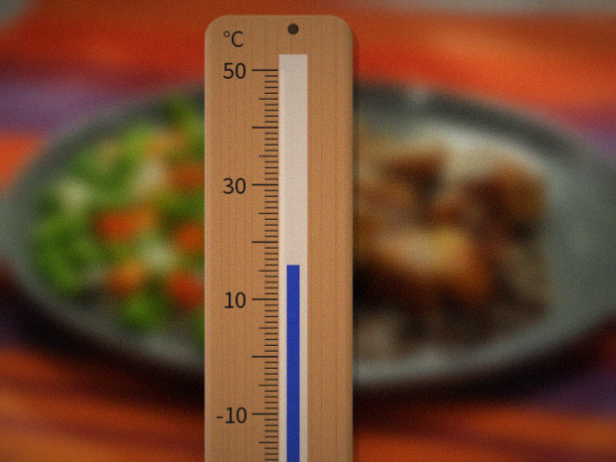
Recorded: 16
